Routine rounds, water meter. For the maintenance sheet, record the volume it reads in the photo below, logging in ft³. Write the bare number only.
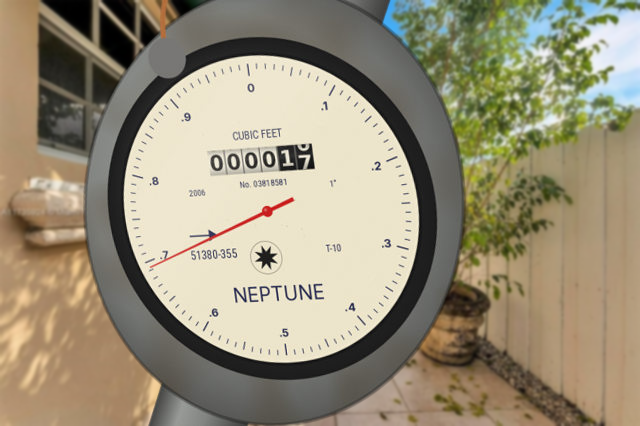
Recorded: 16.69
